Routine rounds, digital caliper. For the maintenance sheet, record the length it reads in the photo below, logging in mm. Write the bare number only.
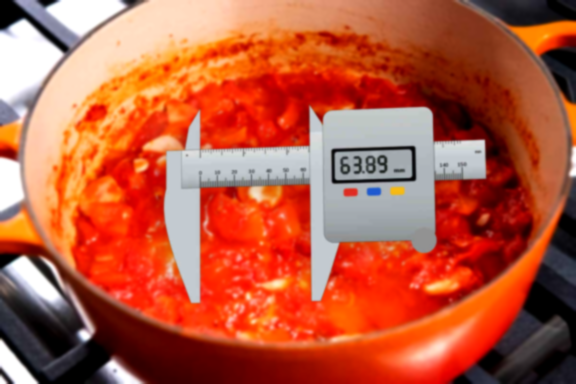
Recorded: 63.89
